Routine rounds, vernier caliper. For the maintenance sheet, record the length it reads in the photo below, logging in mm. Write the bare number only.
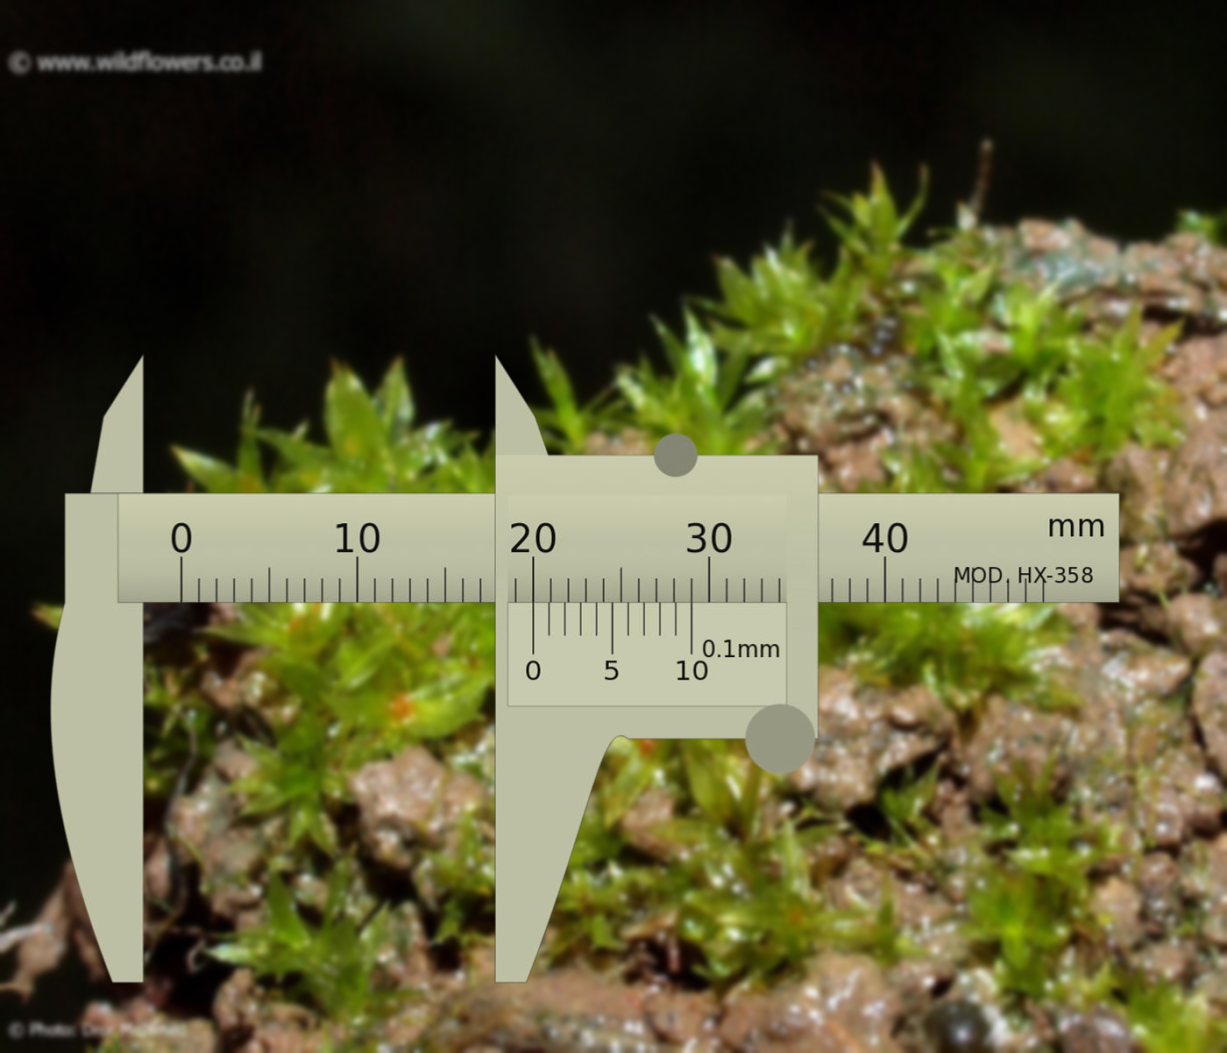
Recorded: 20.0
